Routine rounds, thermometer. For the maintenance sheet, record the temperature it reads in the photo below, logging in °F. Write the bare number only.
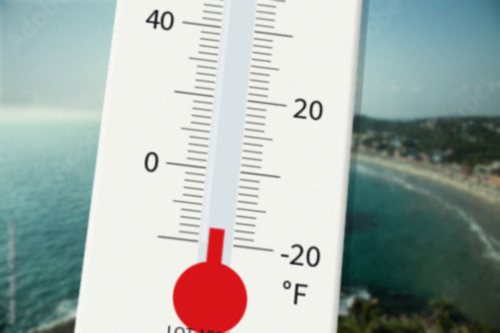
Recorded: -16
